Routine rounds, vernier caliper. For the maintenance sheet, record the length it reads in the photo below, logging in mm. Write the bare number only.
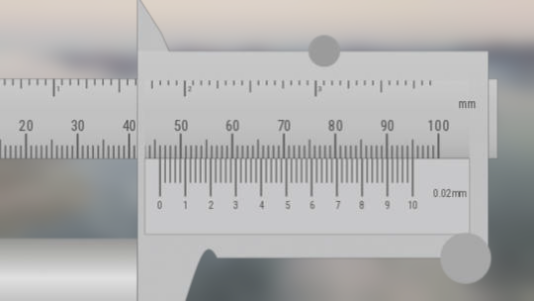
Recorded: 46.0
